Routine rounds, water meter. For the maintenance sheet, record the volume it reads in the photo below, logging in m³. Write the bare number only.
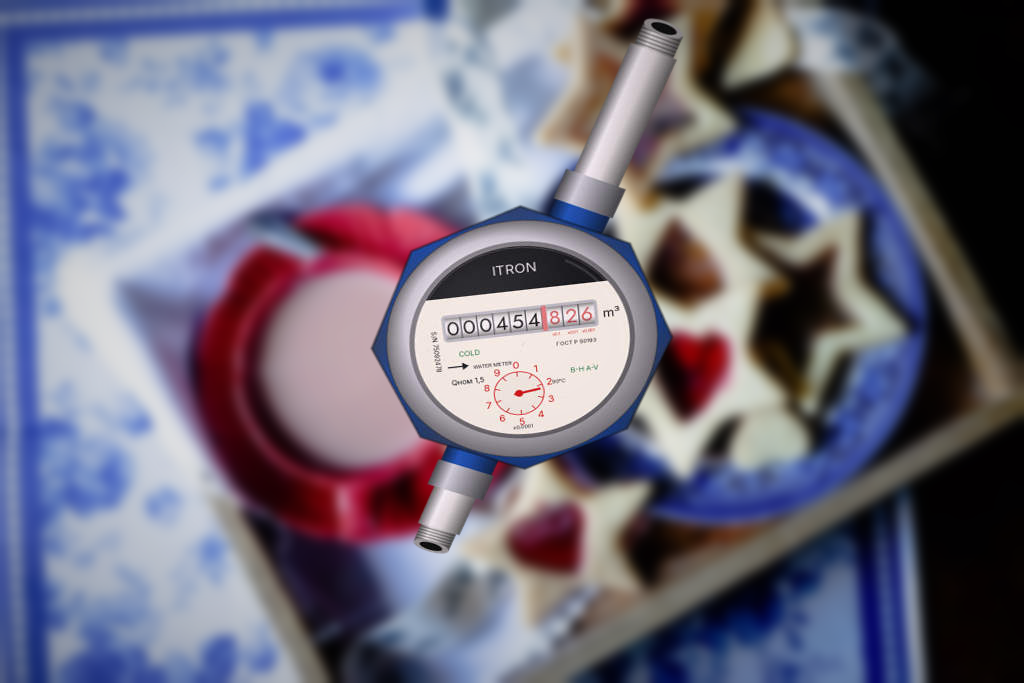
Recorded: 454.8262
